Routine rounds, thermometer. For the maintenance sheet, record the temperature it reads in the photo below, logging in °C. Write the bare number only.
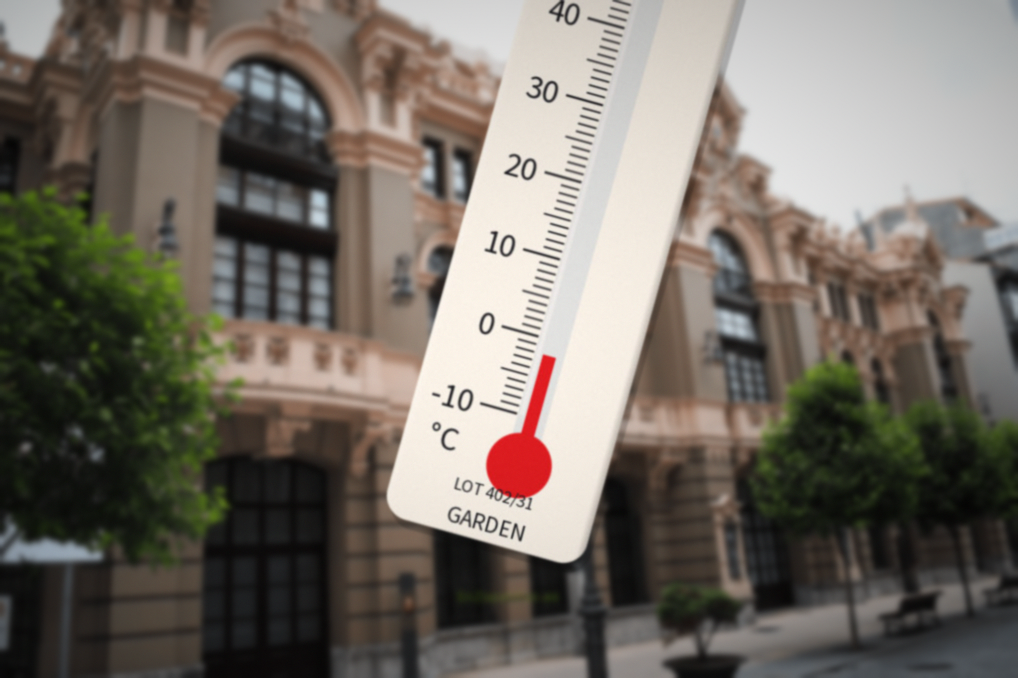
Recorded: -2
